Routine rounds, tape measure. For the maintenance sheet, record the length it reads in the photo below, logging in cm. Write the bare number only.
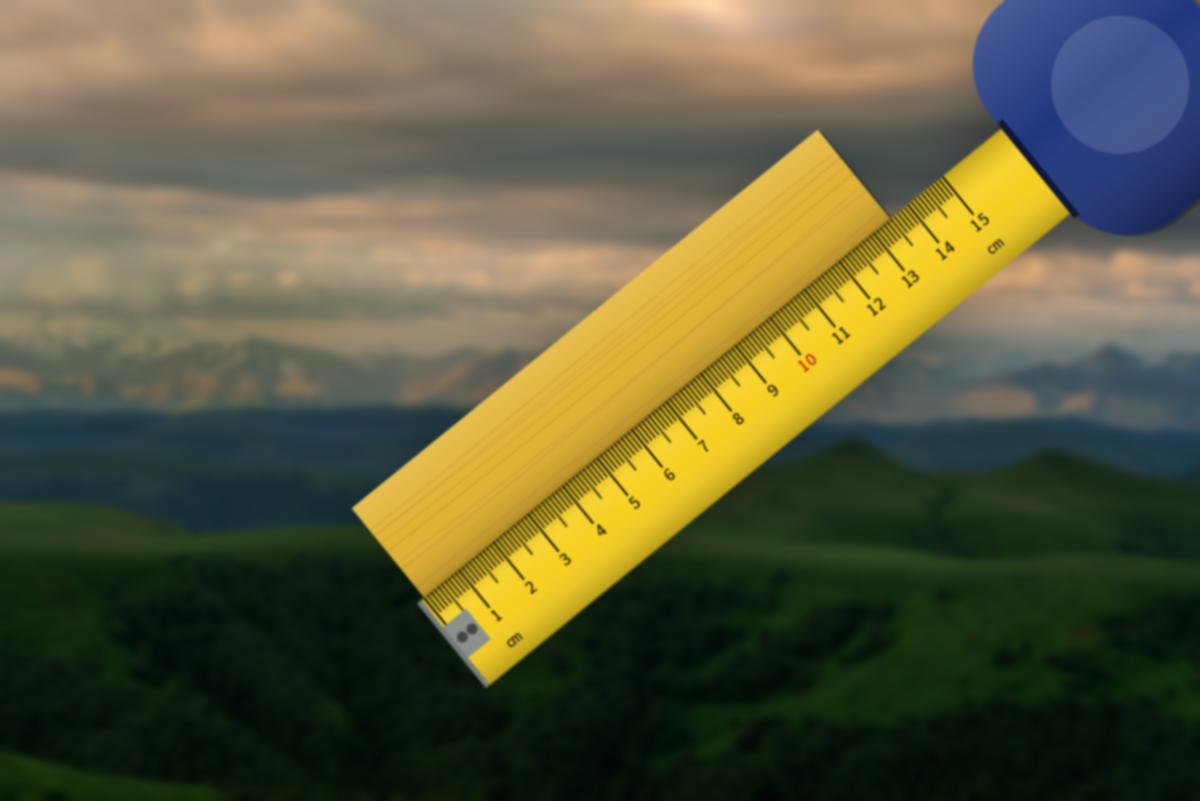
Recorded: 13.5
